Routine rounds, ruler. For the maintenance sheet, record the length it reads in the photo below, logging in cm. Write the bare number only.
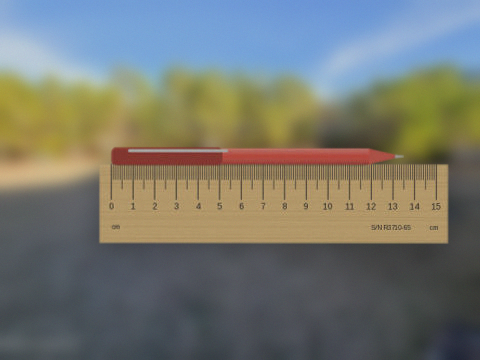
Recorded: 13.5
